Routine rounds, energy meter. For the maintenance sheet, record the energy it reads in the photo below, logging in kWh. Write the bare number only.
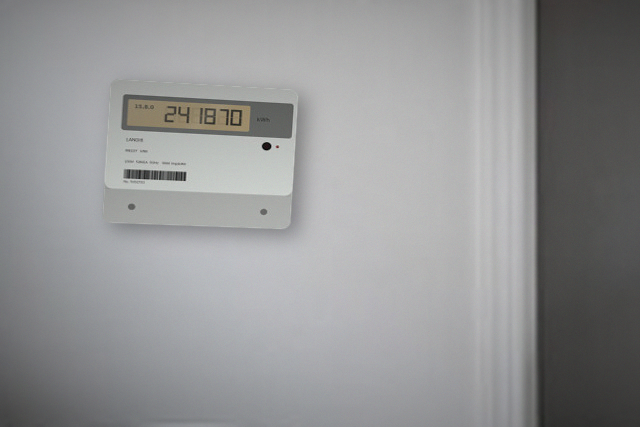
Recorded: 241870
